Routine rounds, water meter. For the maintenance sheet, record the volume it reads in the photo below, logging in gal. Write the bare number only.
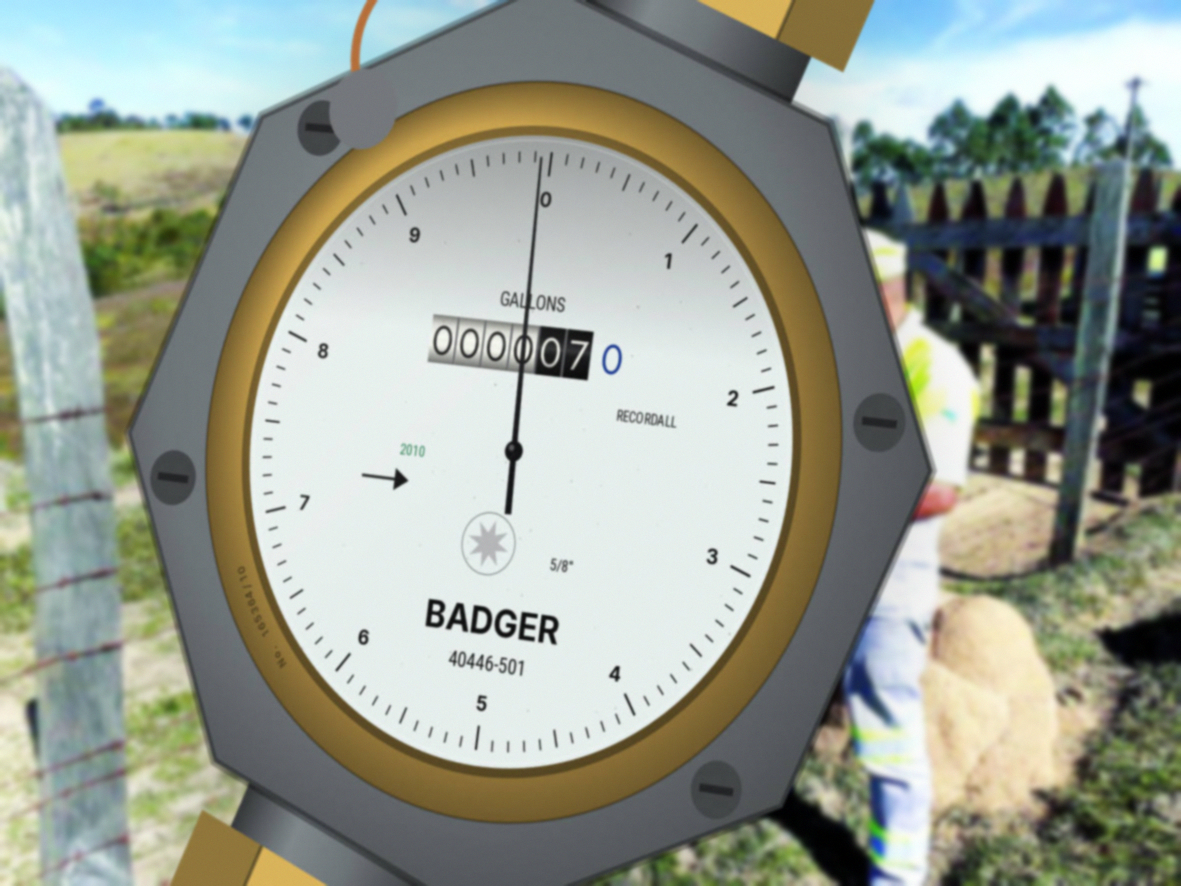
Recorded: 69.9
